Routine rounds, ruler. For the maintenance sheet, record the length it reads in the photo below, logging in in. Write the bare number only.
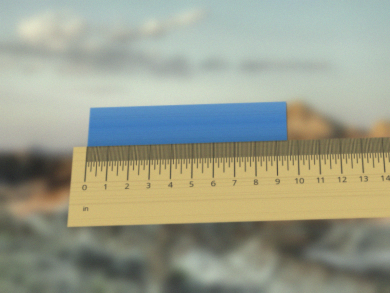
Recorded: 9.5
